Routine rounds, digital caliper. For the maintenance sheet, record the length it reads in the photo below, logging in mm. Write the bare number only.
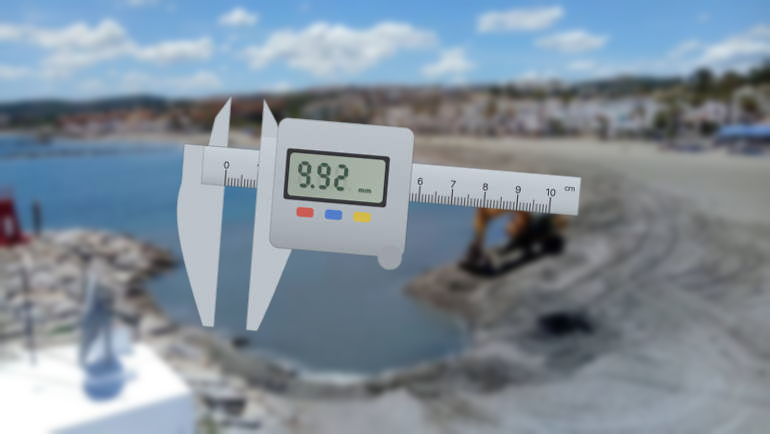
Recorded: 9.92
